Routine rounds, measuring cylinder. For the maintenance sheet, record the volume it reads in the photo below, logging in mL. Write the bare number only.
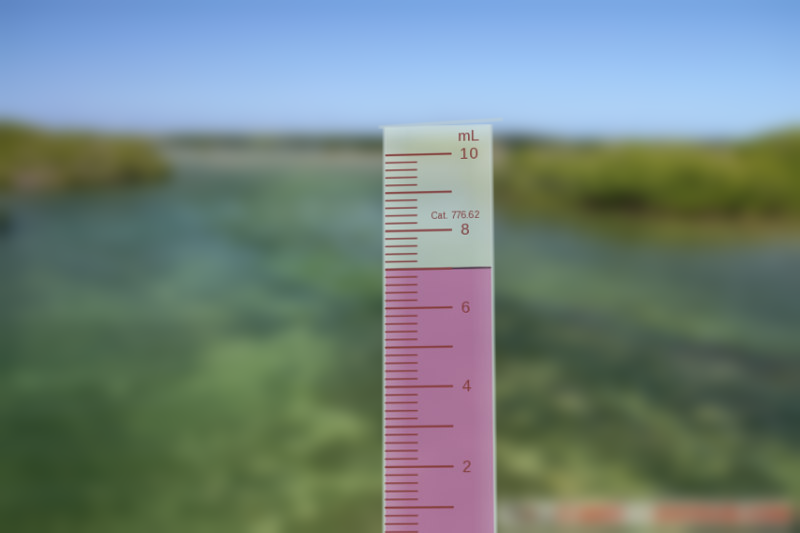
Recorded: 7
